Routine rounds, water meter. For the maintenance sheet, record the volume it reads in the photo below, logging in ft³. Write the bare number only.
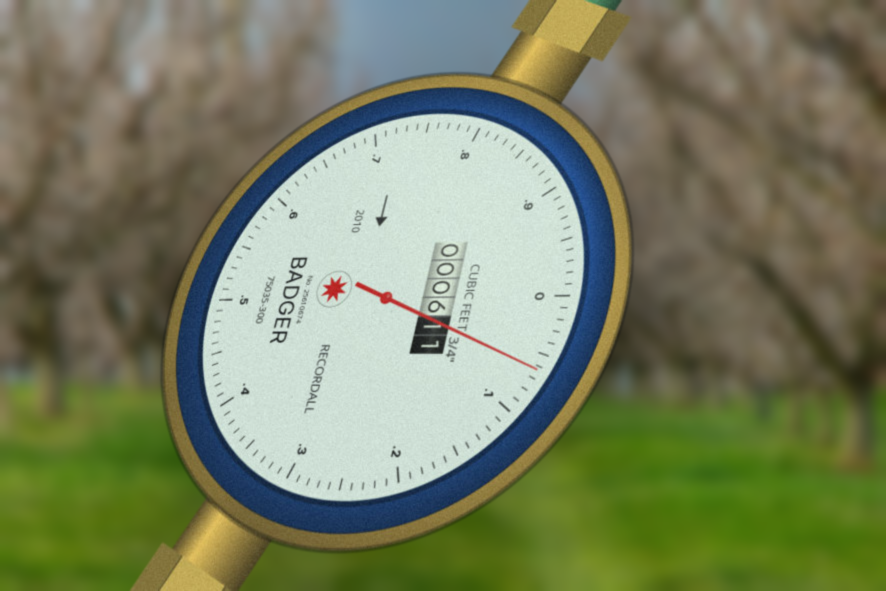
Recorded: 611.06
